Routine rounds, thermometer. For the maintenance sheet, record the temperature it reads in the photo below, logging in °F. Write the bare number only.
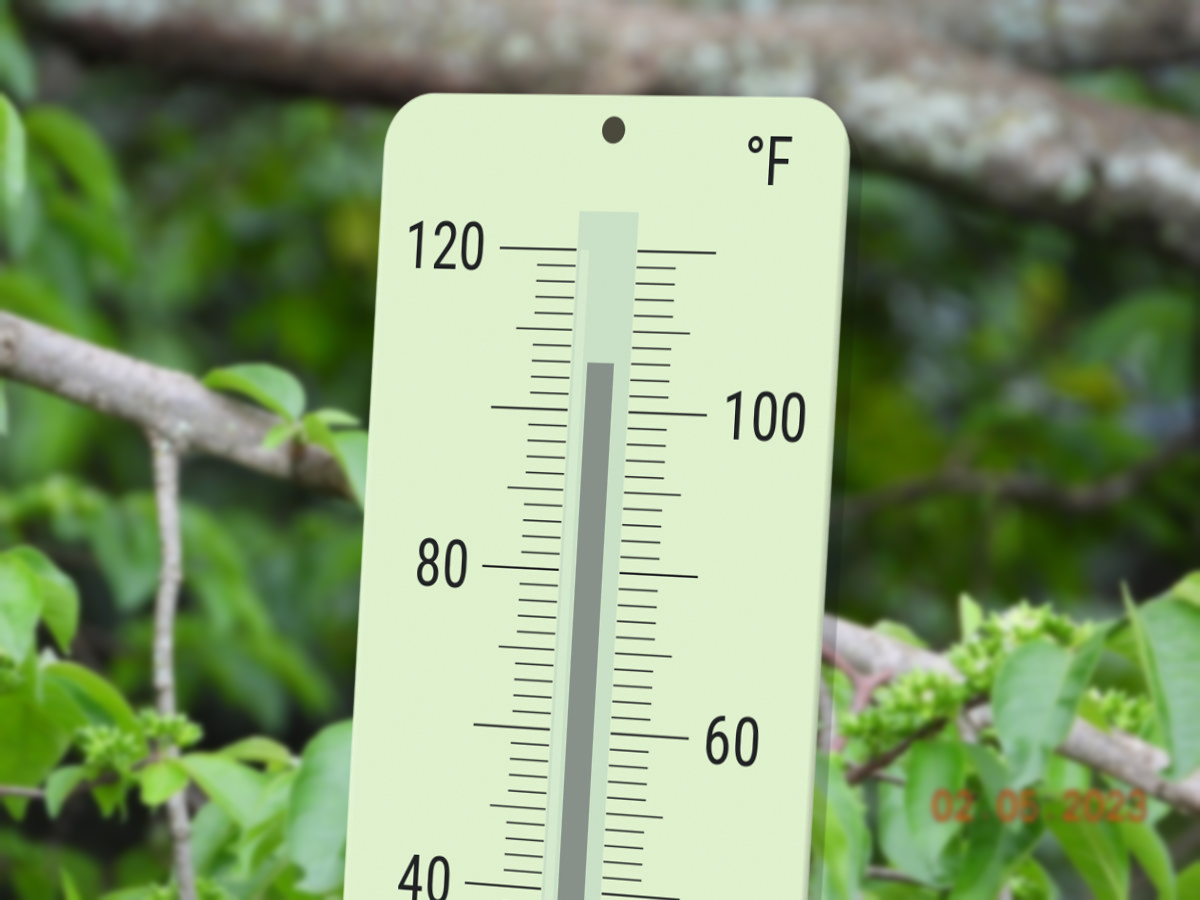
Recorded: 106
